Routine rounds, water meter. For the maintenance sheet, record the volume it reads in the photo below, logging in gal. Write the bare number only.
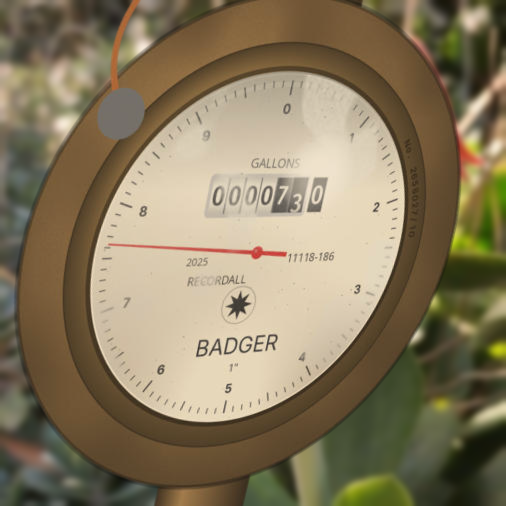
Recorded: 727.6
